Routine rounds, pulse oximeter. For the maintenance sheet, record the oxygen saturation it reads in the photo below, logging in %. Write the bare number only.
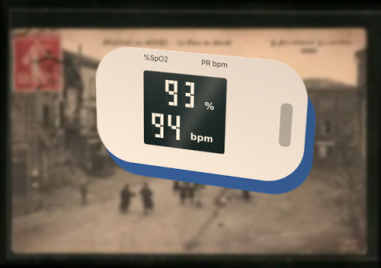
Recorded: 93
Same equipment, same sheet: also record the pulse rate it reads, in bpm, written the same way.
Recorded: 94
